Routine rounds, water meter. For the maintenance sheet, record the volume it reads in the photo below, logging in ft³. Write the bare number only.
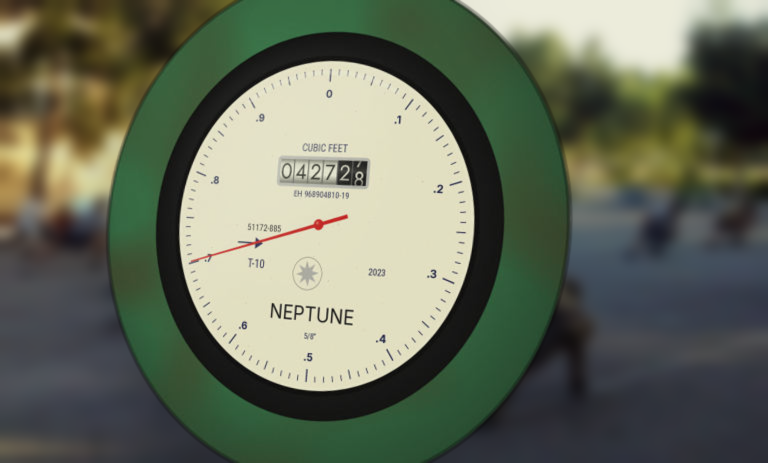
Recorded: 42727.70
